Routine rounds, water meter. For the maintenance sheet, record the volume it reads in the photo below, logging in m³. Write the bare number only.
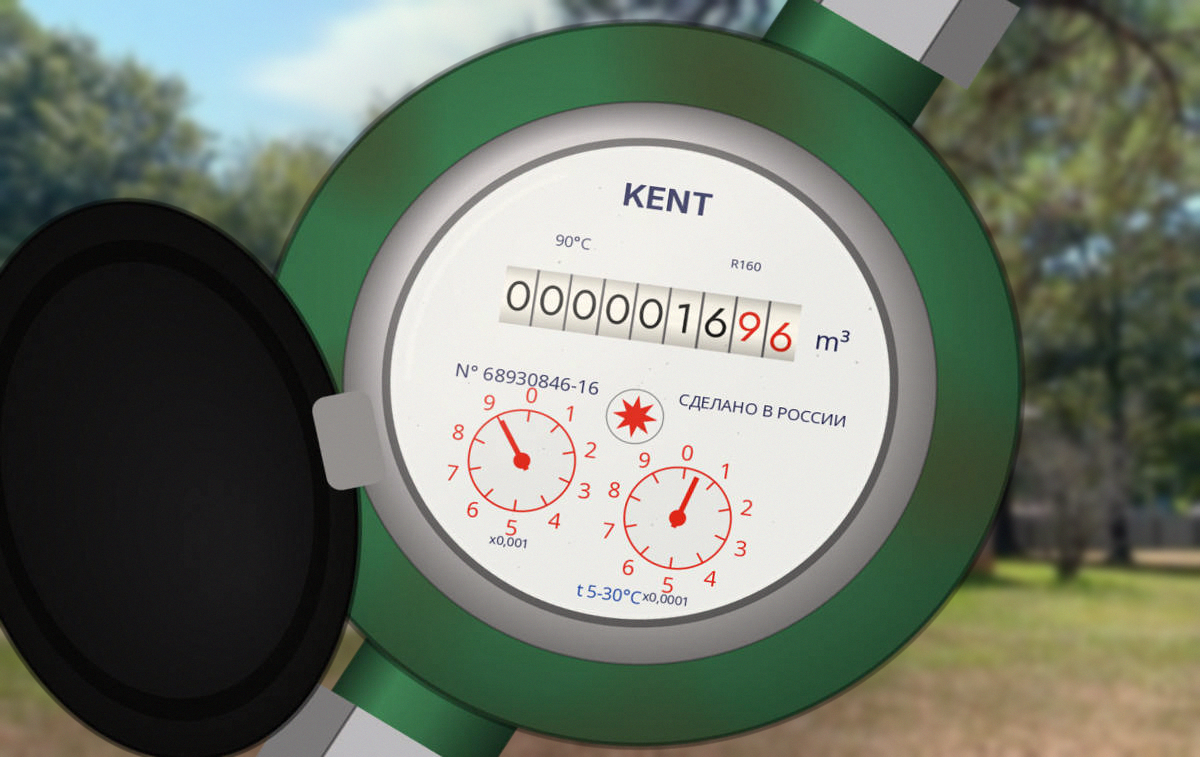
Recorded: 16.9590
